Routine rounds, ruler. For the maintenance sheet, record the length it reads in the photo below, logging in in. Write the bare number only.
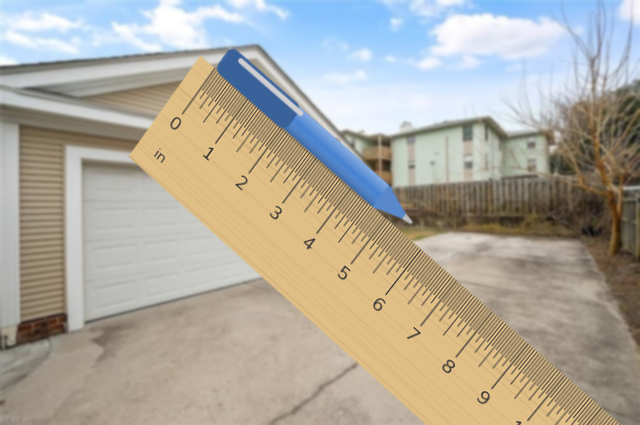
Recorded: 5.5
